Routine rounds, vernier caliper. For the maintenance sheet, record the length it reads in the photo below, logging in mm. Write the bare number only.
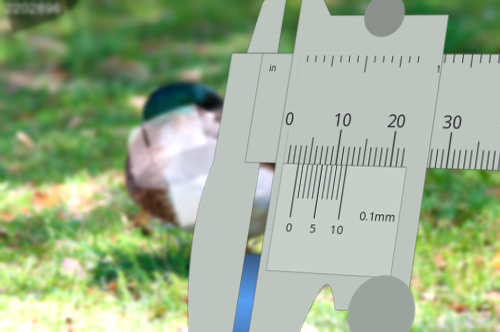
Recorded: 3.0
